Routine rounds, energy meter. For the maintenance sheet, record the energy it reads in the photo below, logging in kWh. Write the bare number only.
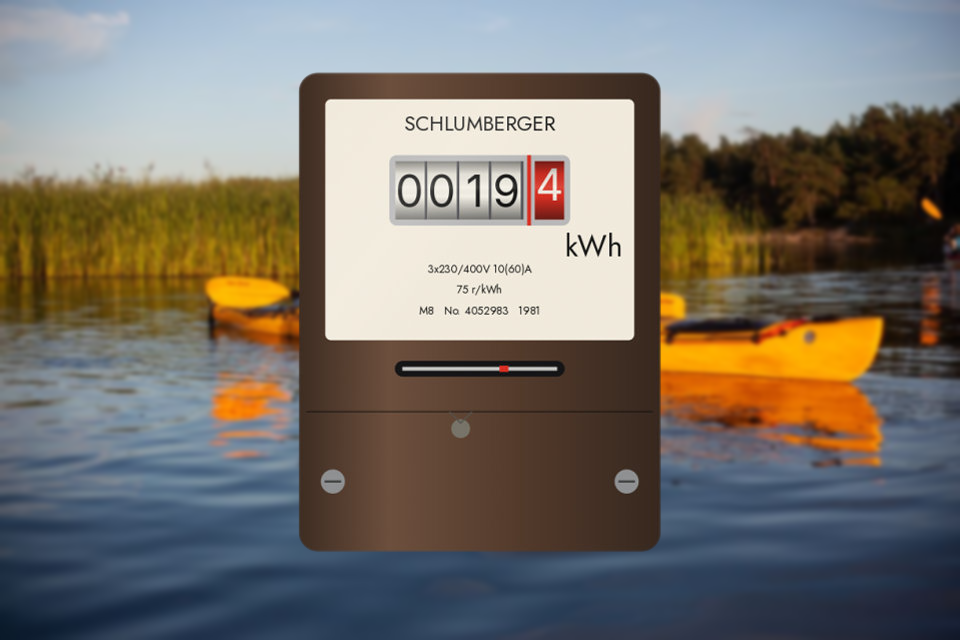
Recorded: 19.4
